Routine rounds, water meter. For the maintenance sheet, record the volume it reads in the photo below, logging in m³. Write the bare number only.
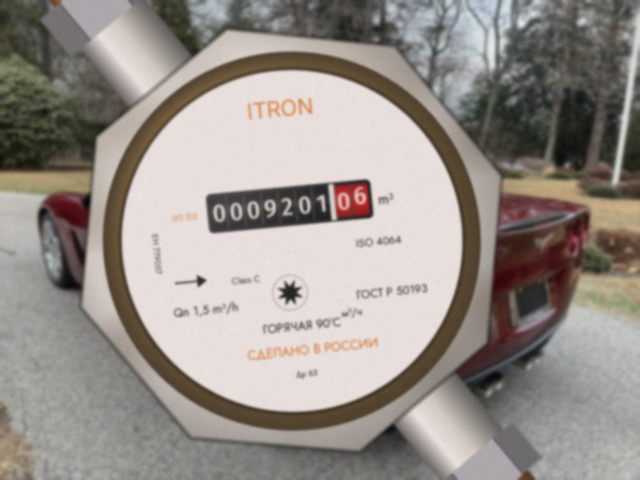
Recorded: 9201.06
